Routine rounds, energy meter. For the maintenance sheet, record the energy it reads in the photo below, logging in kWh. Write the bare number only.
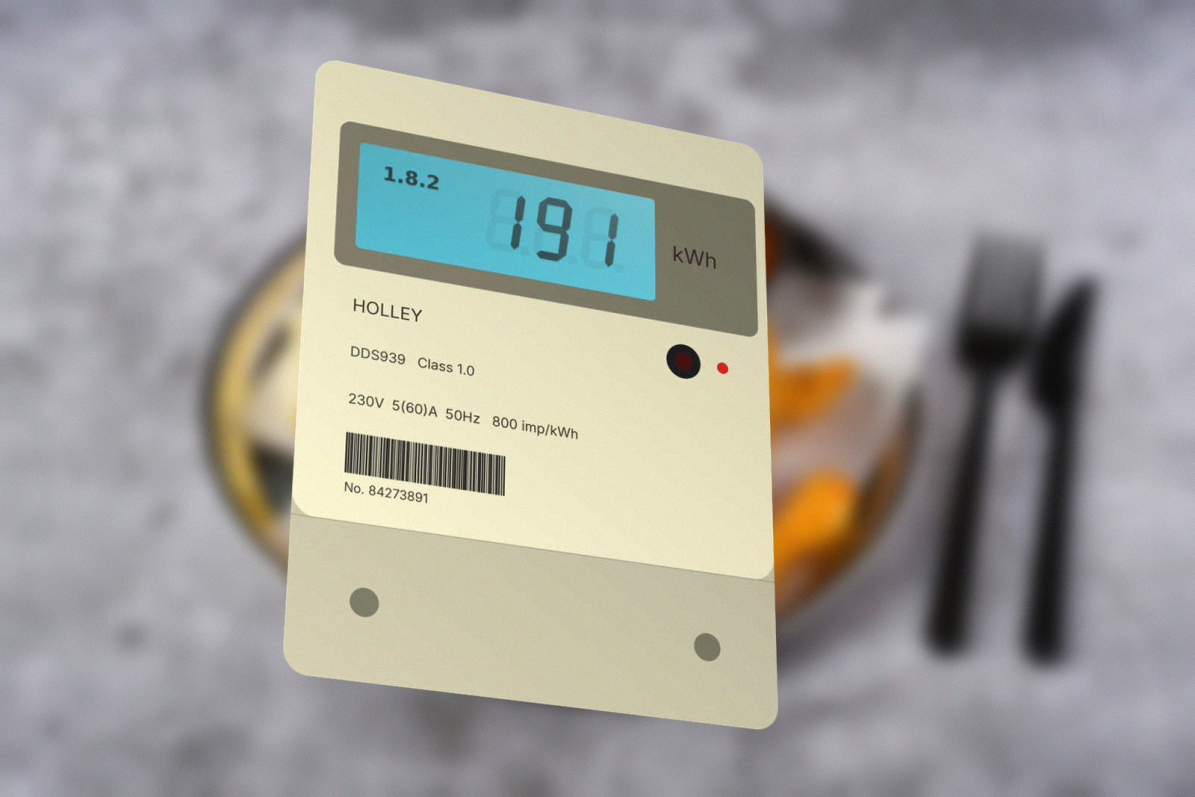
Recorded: 191
